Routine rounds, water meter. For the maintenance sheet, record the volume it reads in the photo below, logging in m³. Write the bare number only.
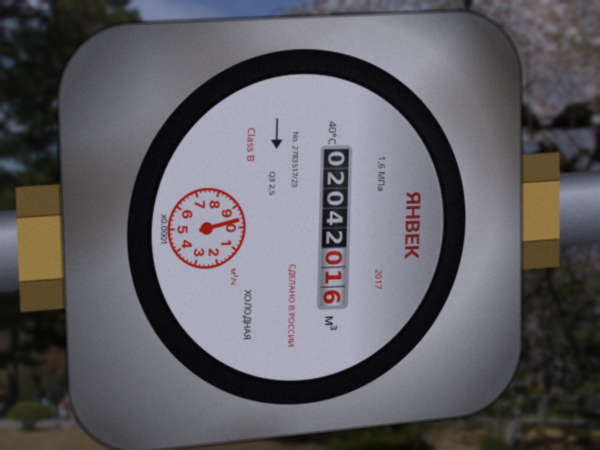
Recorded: 2042.0159
